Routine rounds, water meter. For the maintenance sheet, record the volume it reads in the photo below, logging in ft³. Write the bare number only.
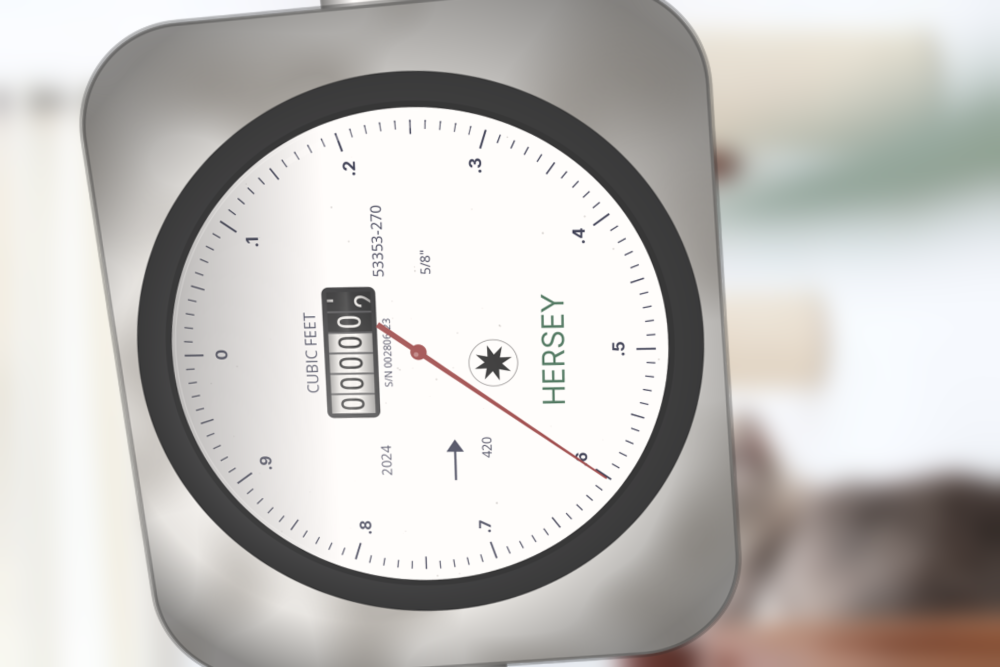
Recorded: 1.60
